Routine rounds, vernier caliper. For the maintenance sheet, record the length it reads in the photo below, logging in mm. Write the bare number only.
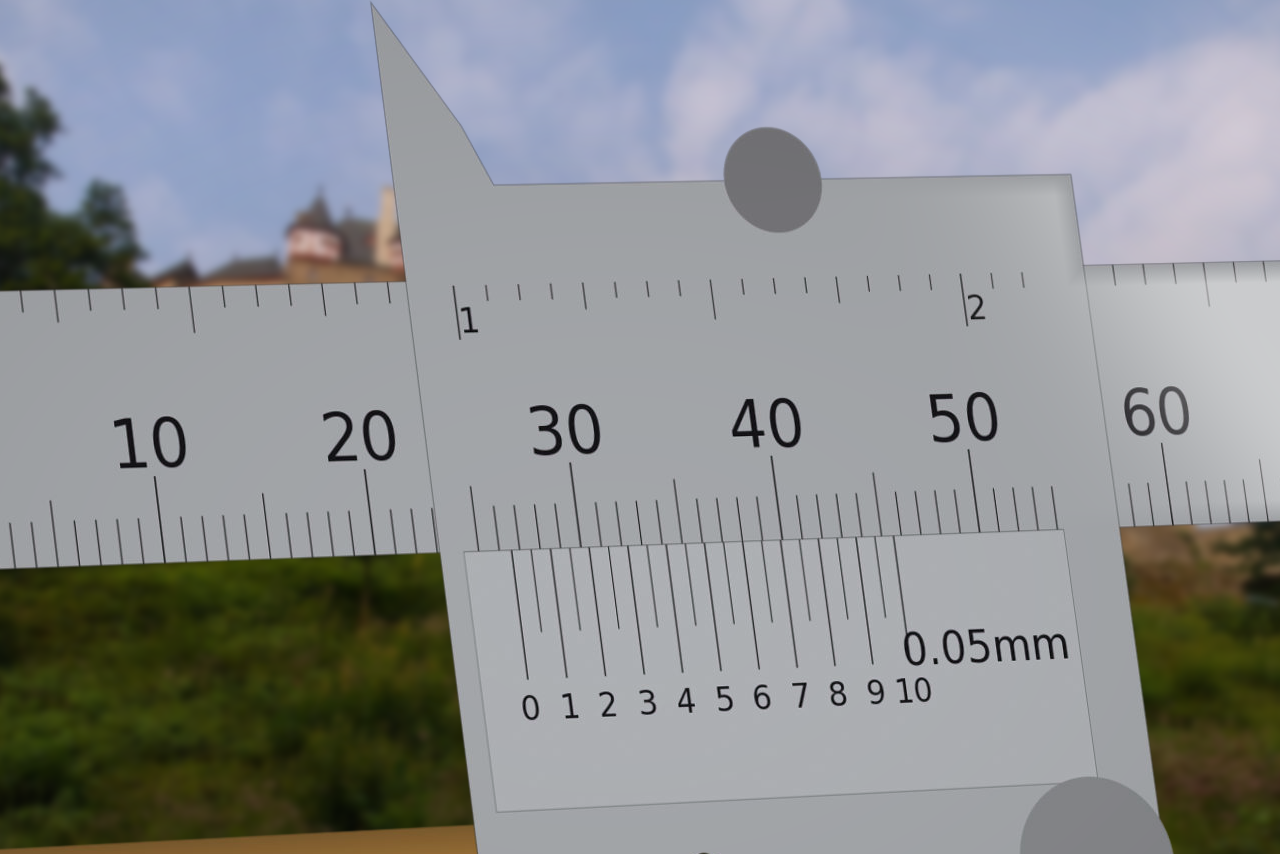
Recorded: 26.6
